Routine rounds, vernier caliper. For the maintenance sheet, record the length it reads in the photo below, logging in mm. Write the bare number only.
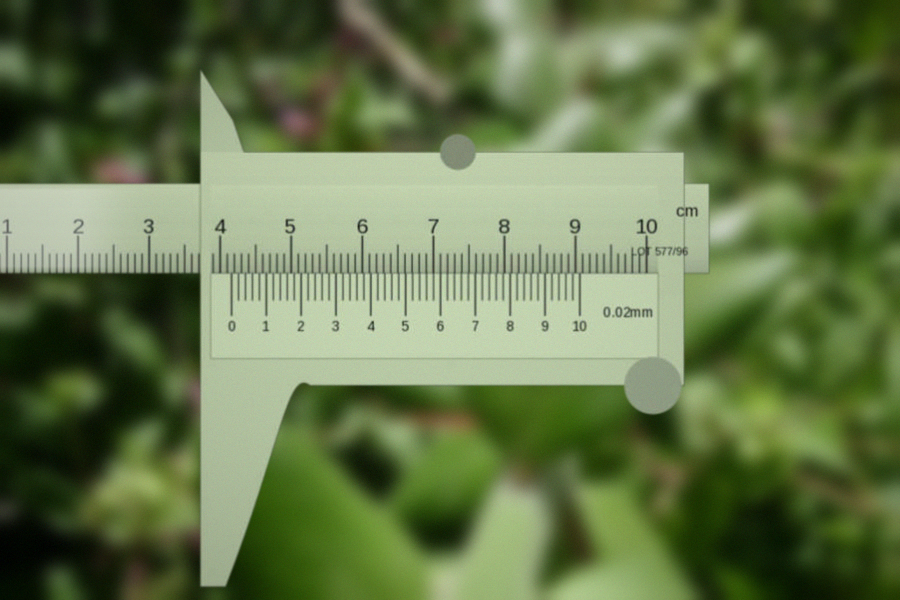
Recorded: 41.6
